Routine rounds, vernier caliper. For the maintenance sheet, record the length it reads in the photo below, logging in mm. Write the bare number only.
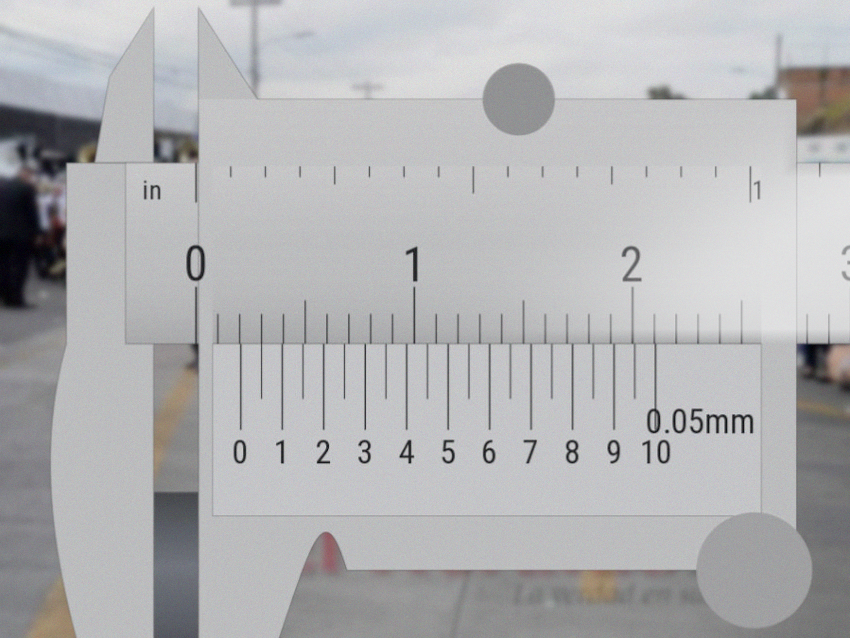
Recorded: 2.05
